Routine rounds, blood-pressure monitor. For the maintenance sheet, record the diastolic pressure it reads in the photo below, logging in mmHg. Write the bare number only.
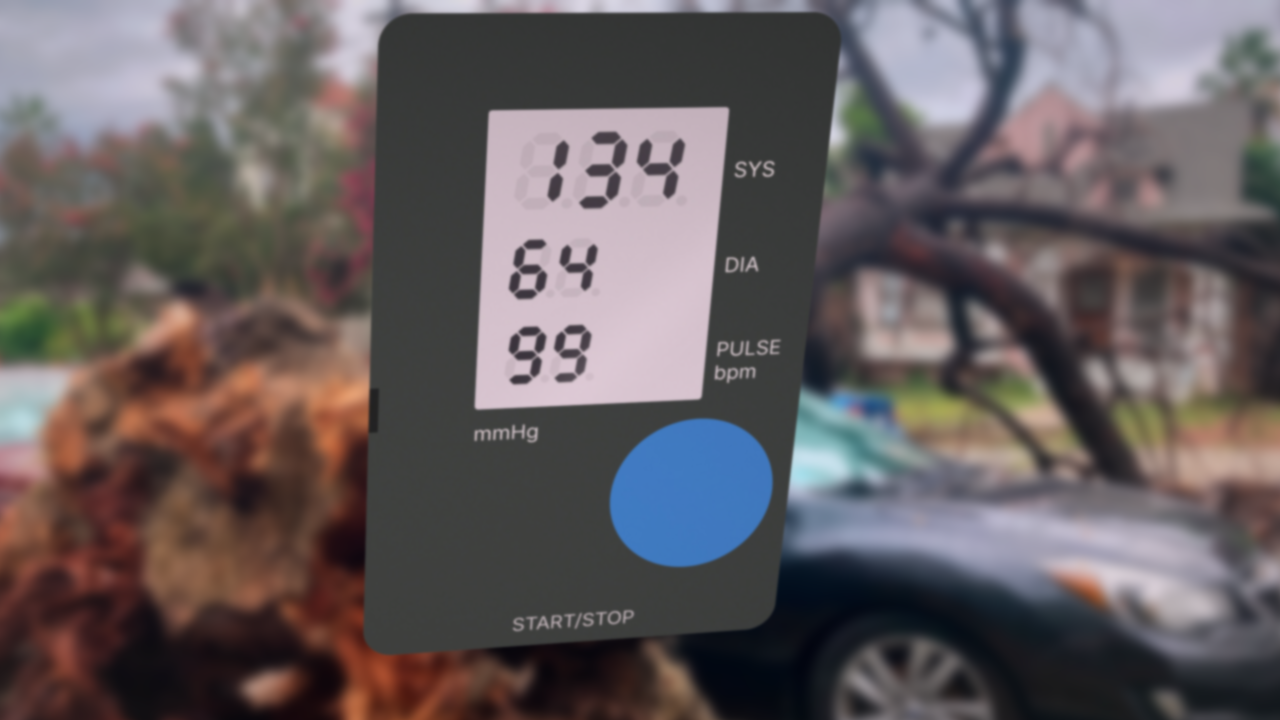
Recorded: 64
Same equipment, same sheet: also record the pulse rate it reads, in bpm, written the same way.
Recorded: 99
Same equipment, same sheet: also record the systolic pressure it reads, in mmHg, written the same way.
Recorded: 134
